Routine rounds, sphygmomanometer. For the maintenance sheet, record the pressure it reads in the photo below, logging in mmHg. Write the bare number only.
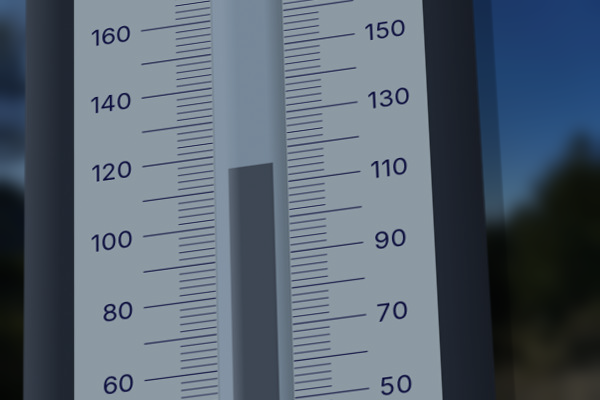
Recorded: 116
